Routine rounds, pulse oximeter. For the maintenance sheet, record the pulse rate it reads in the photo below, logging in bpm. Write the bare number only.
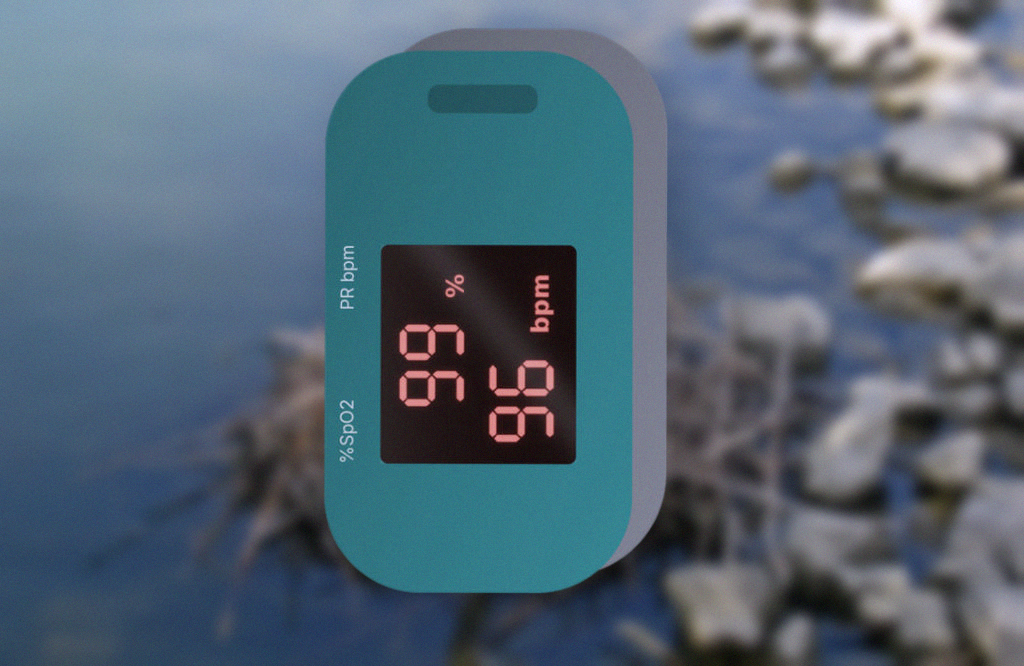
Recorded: 96
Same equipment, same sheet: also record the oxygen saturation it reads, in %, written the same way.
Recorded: 99
